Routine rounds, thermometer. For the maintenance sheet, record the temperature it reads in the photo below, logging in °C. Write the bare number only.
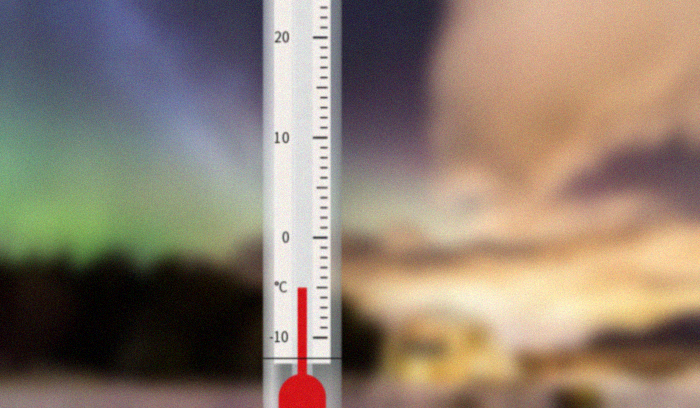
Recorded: -5
